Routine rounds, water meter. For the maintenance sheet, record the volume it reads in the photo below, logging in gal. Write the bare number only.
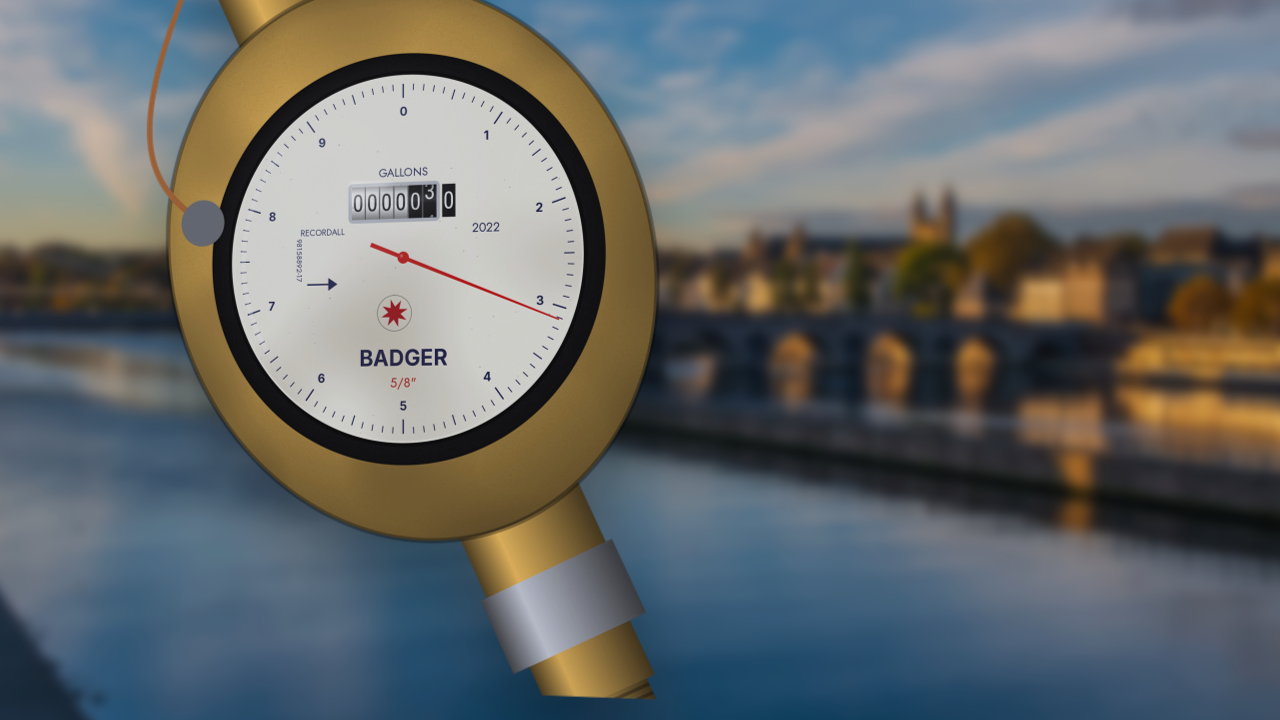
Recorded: 33.1
